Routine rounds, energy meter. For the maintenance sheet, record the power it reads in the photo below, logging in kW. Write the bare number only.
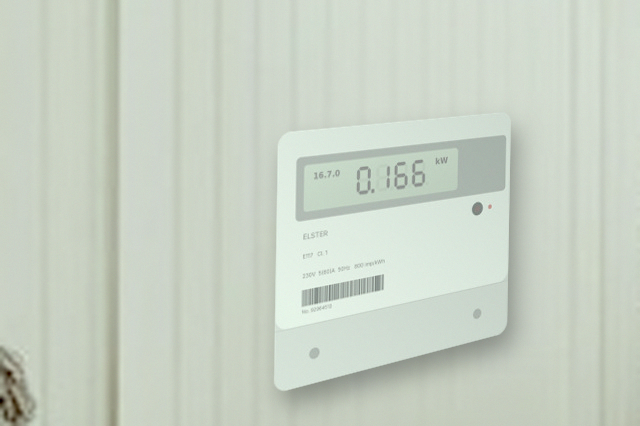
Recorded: 0.166
